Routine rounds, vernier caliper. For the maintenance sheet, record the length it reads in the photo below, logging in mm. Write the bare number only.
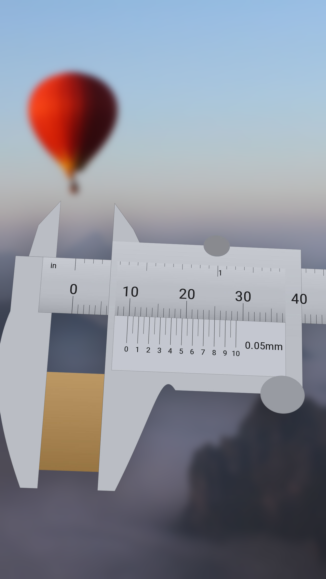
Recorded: 9.8
